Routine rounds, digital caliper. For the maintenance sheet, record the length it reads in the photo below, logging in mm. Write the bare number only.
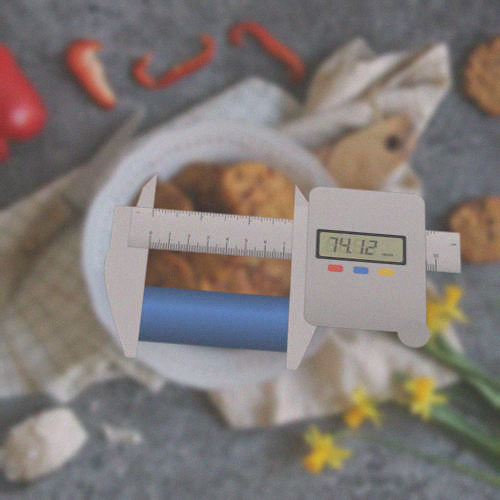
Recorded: 74.12
